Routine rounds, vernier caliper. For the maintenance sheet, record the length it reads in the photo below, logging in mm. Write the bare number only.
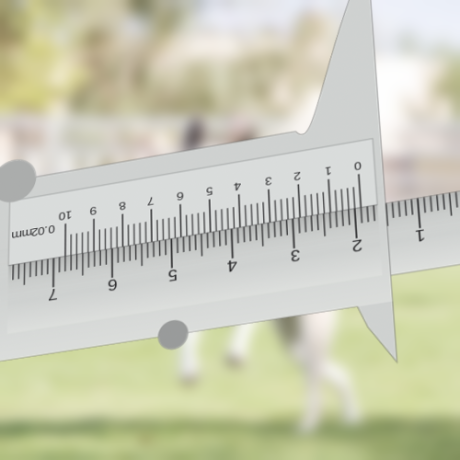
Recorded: 19.0
